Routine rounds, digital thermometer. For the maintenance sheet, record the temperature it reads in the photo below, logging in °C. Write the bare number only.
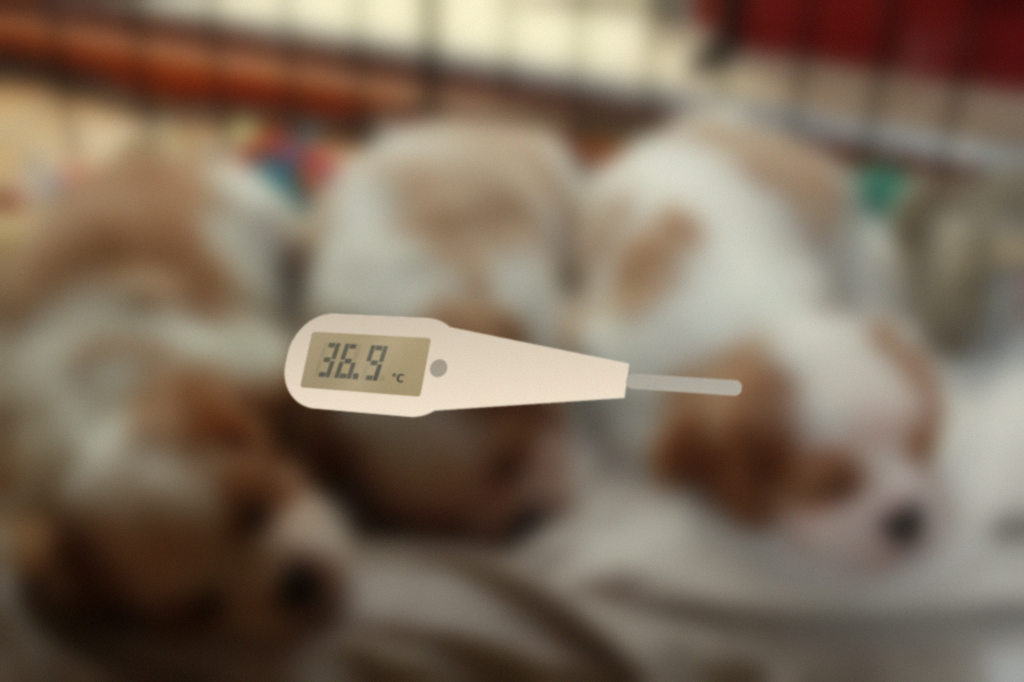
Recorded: 36.9
